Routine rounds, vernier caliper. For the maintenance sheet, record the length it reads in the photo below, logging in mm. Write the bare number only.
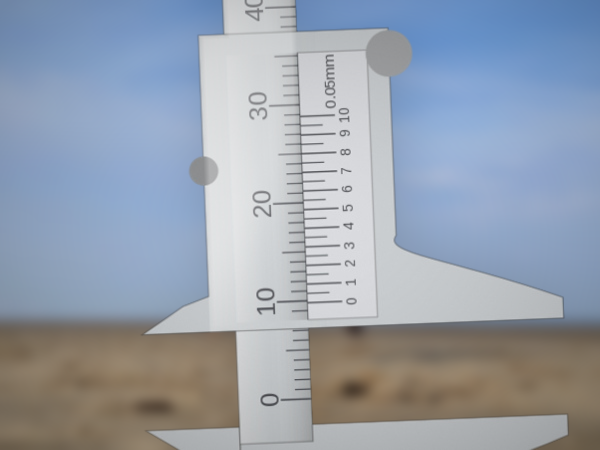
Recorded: 9.8
